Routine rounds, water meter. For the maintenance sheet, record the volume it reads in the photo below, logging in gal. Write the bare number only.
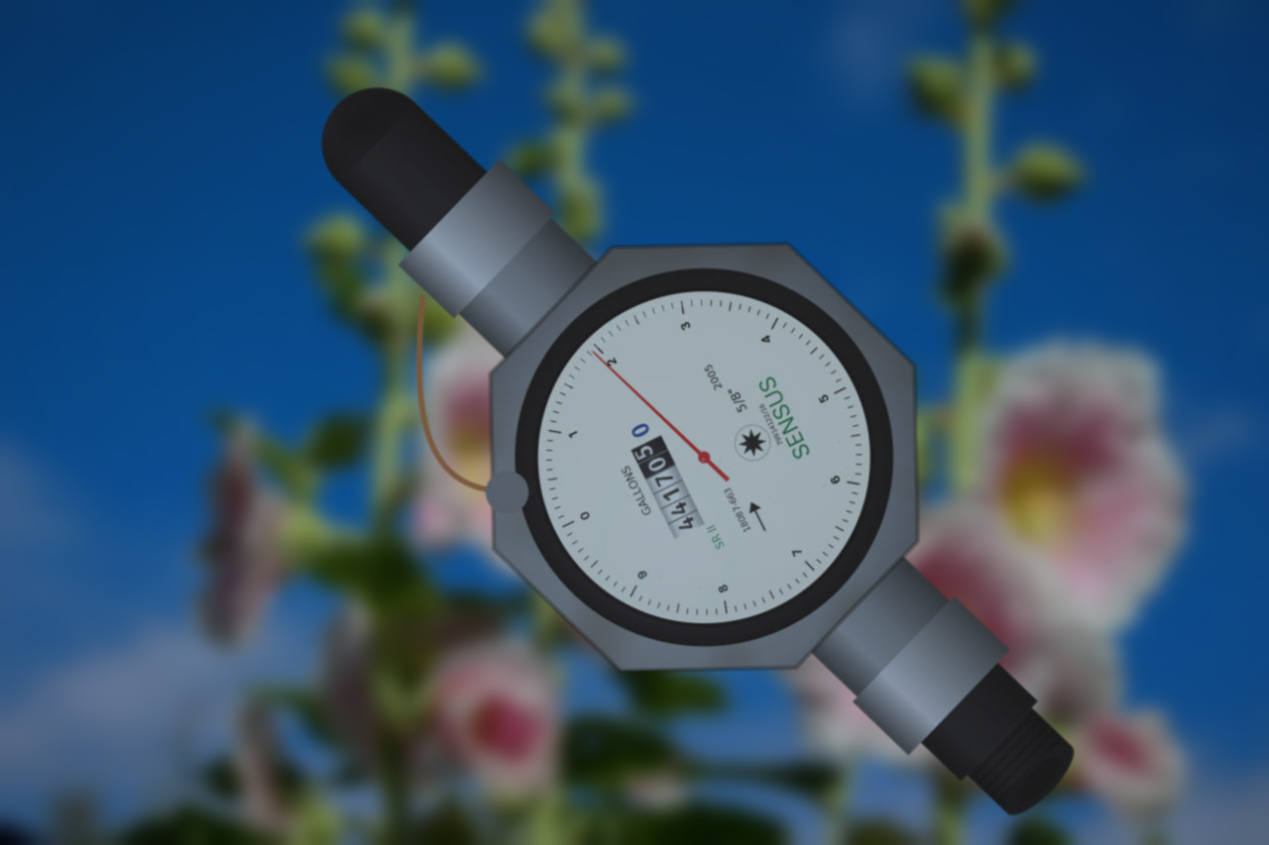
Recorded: 4417051.9
